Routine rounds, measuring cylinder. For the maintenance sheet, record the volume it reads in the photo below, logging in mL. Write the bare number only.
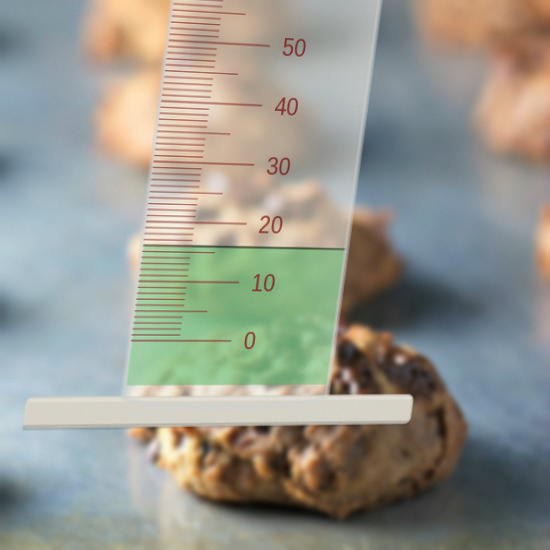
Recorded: 16
